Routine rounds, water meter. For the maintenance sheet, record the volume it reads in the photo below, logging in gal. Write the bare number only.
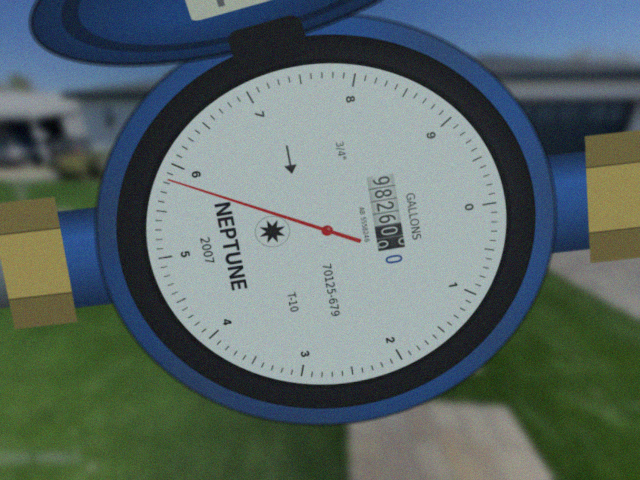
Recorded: 9826085.8
